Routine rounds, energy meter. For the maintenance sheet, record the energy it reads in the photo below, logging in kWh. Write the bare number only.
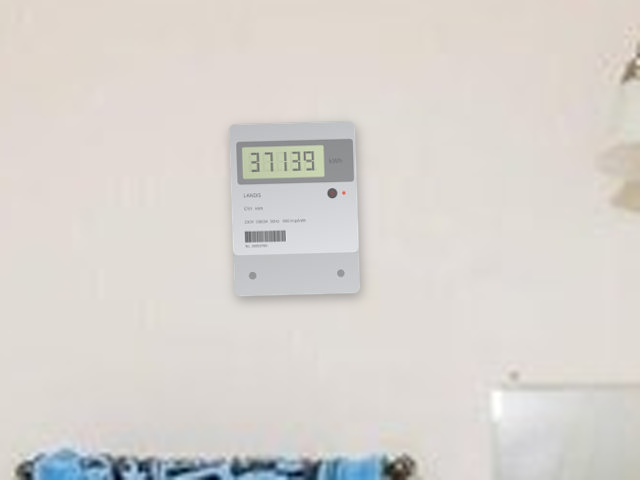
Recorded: 37139
